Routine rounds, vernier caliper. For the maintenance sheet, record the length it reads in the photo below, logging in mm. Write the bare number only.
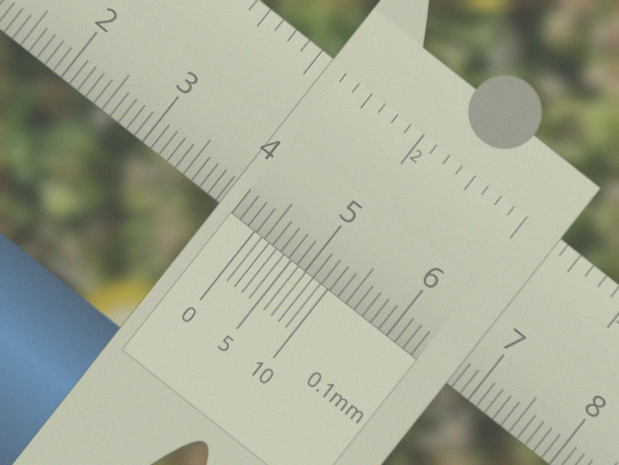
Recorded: 43.8
